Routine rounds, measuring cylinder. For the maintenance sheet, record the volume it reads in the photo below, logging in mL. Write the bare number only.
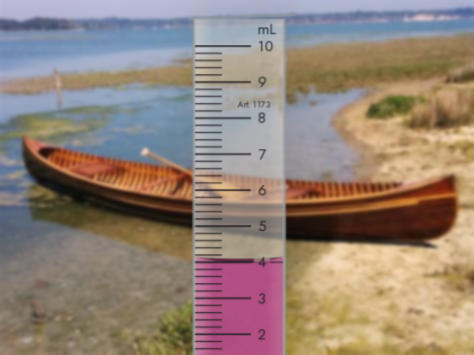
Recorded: 4
